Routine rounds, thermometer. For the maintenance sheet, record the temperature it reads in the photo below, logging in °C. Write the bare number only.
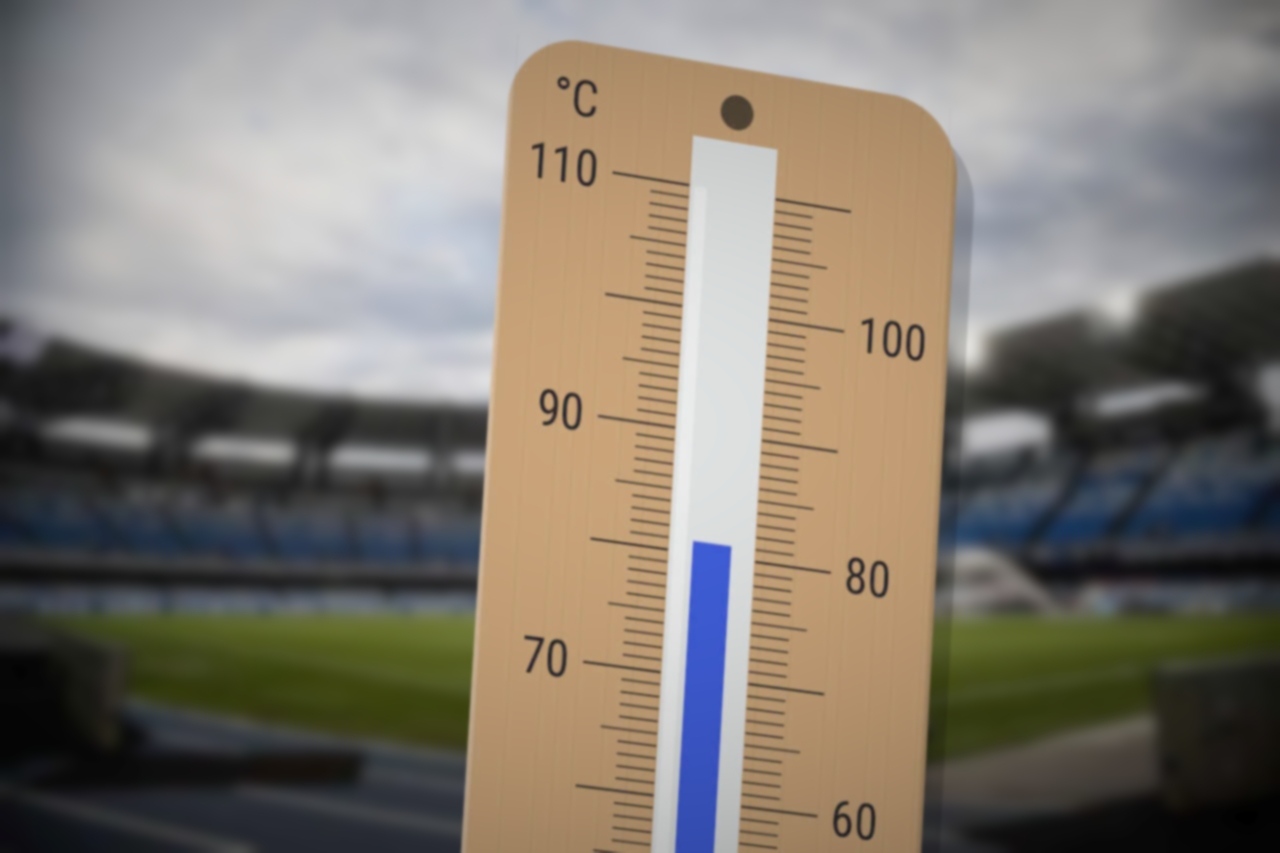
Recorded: 81
